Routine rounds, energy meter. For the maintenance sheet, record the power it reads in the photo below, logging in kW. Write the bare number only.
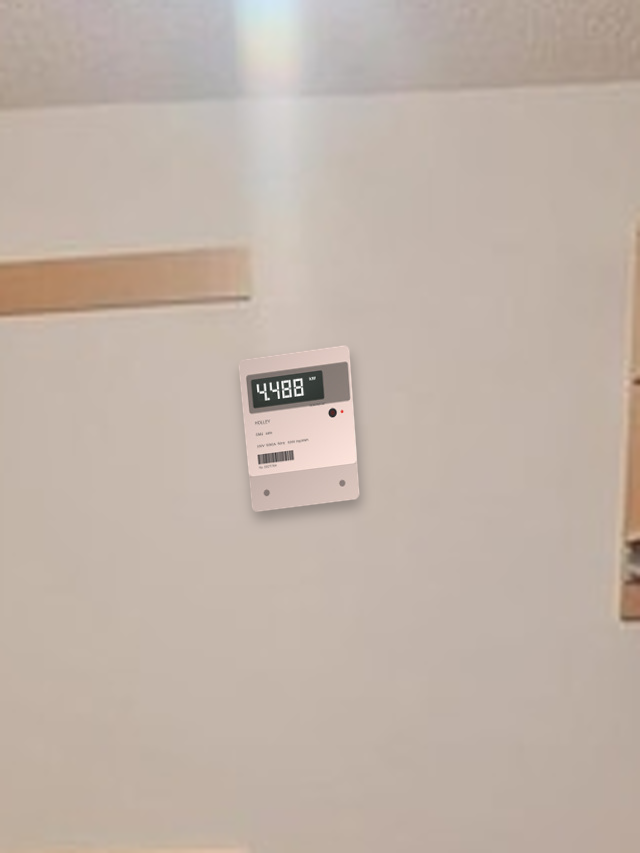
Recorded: 4.488
